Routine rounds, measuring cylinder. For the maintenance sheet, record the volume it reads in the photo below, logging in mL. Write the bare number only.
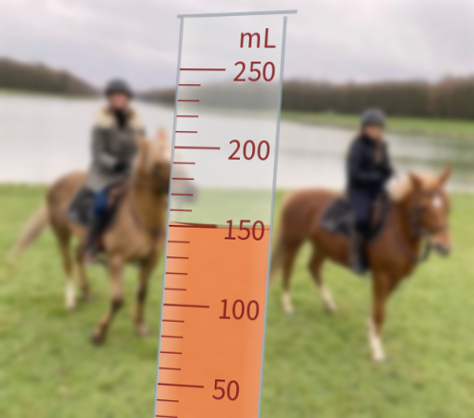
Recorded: 150
